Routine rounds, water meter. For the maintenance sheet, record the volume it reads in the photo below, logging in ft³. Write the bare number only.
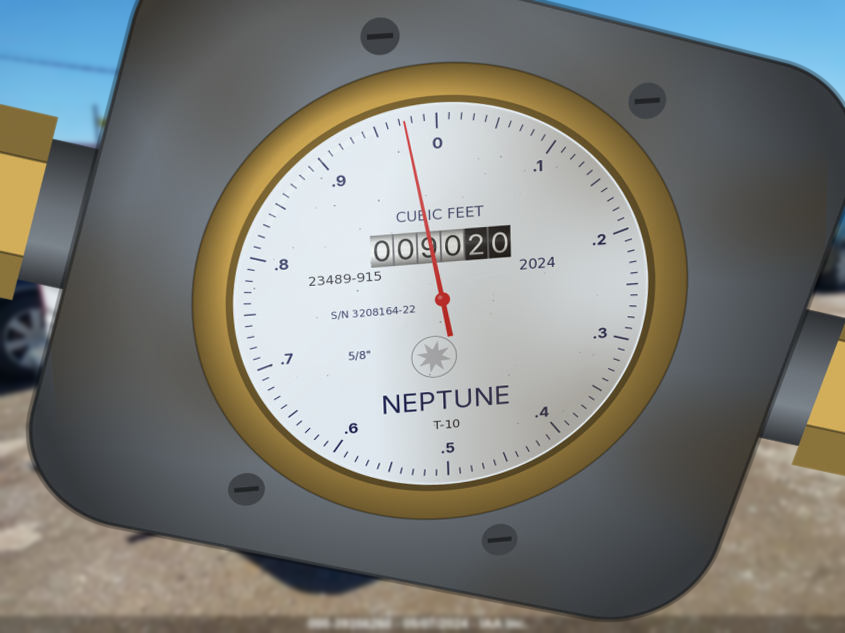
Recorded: 9019.97
